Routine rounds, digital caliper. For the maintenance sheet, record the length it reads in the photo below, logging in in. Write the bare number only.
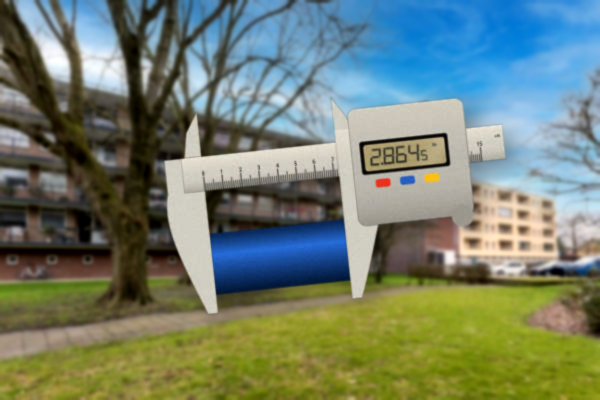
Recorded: 2.8645
